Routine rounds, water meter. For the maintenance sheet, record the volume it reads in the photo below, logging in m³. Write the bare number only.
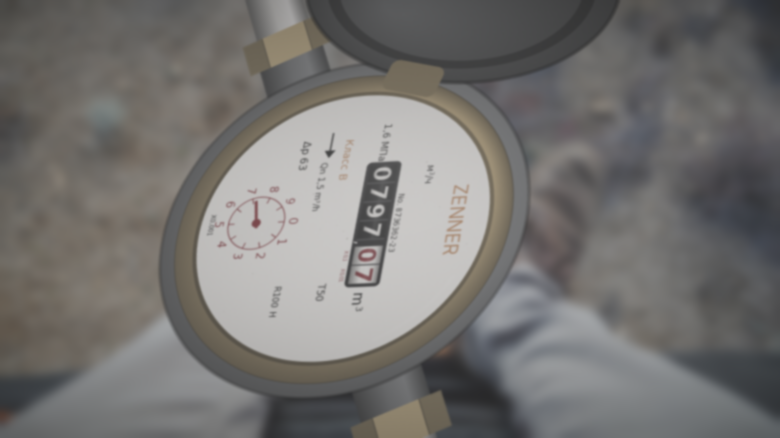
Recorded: 797.077
